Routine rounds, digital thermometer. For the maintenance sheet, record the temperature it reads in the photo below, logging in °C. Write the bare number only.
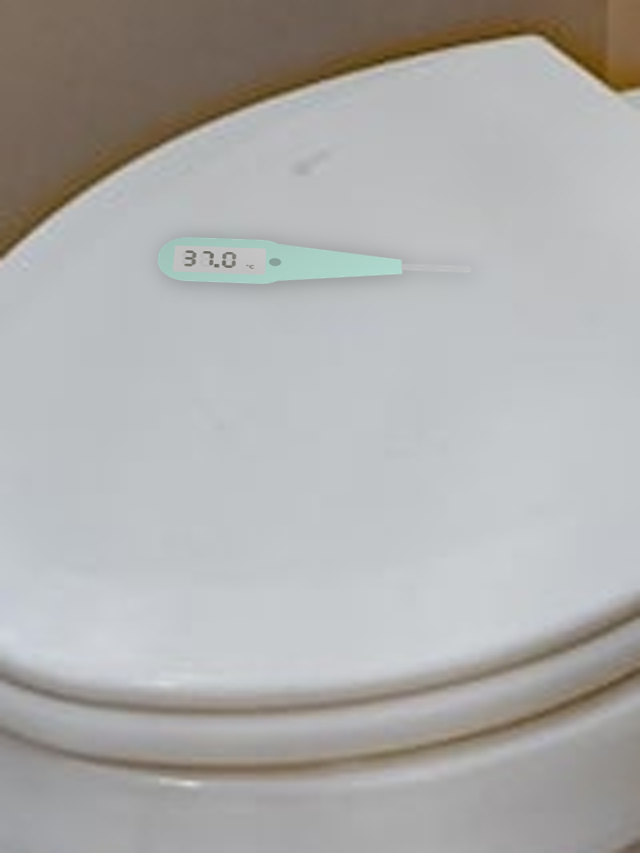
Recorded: 37.0
